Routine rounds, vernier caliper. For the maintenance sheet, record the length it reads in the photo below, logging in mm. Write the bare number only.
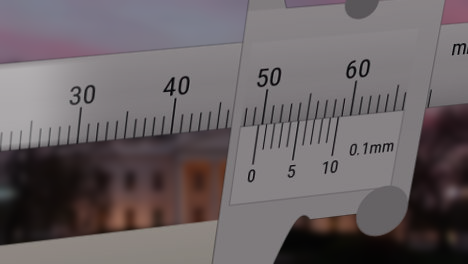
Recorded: 49.6
